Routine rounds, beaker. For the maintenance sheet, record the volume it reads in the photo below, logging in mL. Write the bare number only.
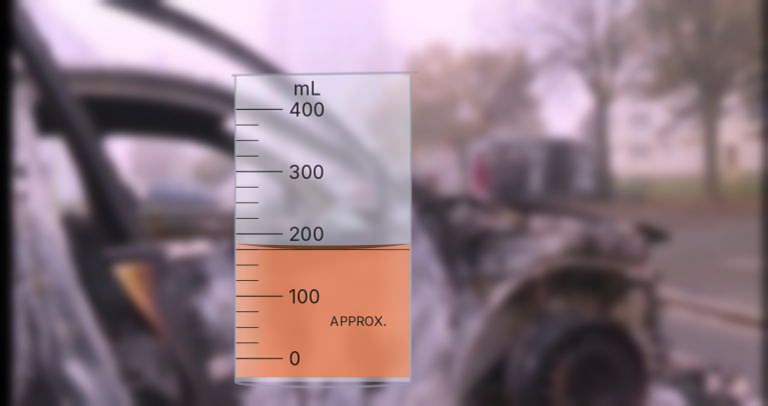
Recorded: 175
